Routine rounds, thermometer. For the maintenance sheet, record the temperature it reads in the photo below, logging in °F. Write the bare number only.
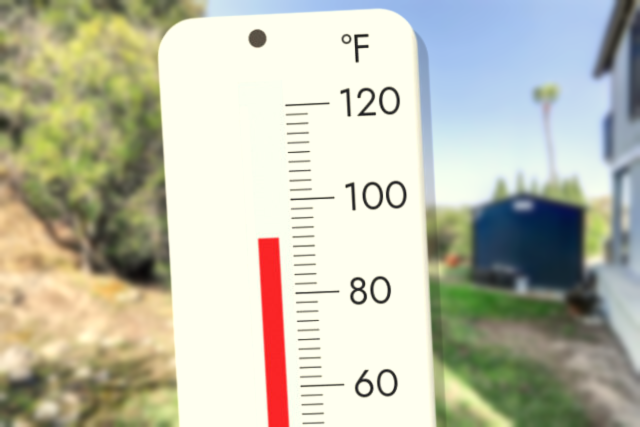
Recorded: 92
